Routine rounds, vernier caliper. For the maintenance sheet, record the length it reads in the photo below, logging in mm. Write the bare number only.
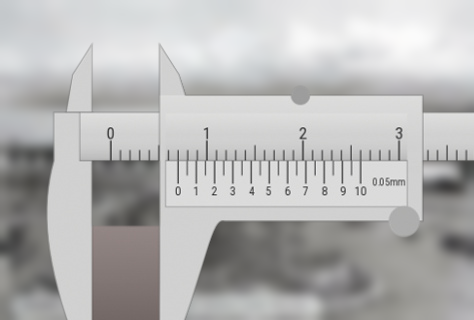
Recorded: 7.0
